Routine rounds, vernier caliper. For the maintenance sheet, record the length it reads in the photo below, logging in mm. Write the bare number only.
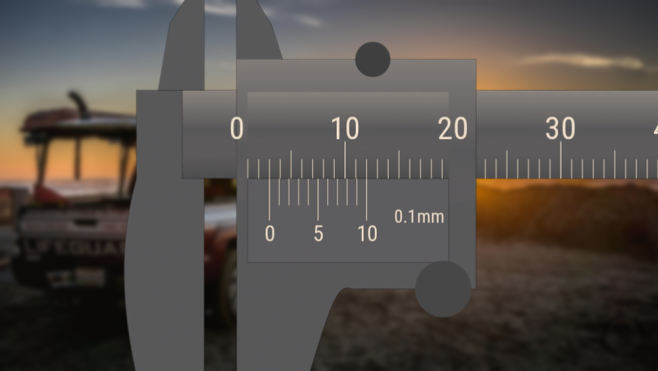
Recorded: 3.0
